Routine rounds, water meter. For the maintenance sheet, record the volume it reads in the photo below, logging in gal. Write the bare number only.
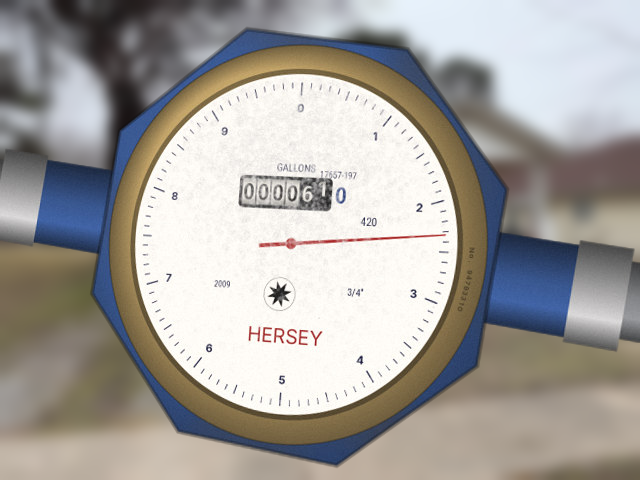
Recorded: 612.3
